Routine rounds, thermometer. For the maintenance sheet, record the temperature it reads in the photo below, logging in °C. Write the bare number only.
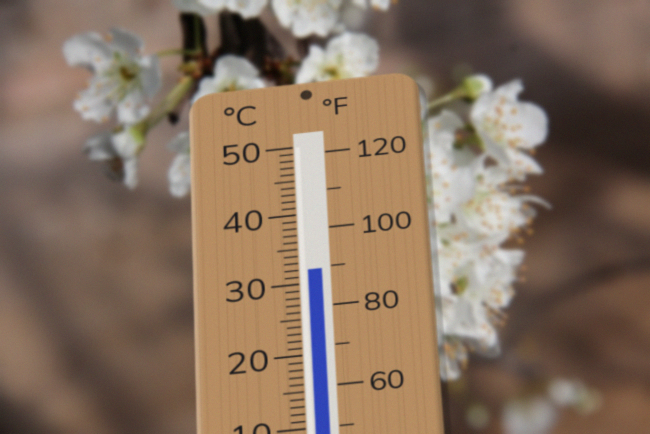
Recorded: 32
